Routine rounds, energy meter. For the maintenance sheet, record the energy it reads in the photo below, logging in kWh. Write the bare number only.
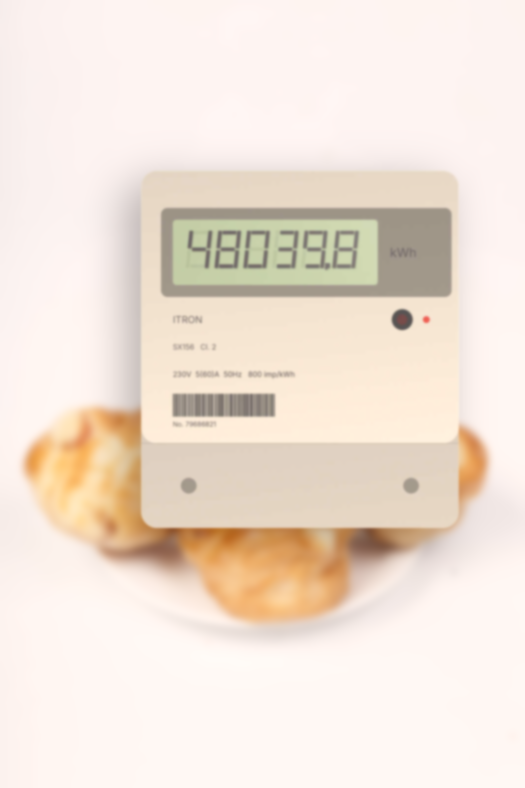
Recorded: 48039.8
